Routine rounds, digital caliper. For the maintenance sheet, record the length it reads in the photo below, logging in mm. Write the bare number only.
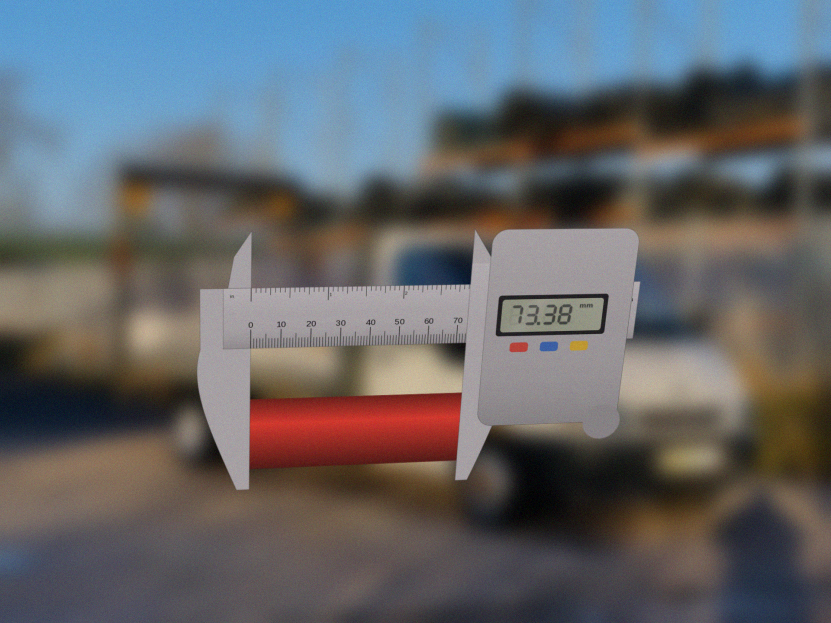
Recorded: 73.38
